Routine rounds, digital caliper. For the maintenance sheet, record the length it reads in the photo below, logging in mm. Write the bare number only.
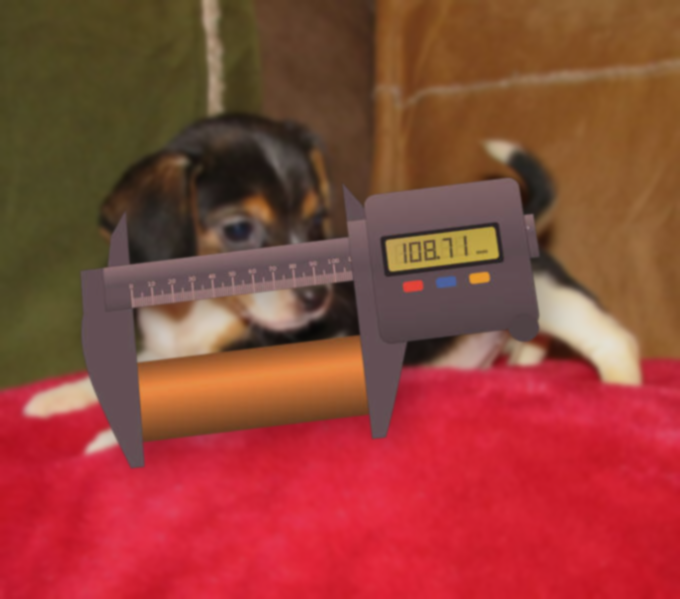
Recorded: 108.71
